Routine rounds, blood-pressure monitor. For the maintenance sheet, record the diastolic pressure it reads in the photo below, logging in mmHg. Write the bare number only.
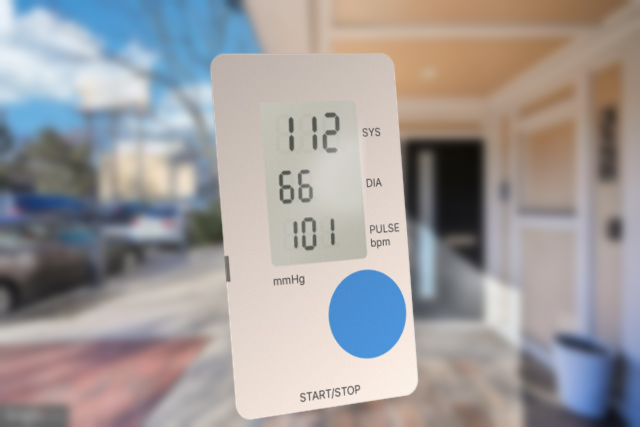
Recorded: 66
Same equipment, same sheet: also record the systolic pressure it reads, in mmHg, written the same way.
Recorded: 112
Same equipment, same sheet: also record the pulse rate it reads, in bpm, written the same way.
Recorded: 101
